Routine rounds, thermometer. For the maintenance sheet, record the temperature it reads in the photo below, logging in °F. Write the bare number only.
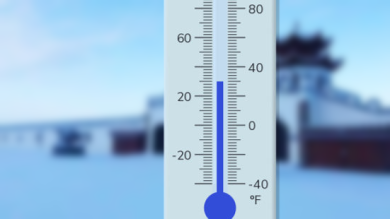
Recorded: 30
